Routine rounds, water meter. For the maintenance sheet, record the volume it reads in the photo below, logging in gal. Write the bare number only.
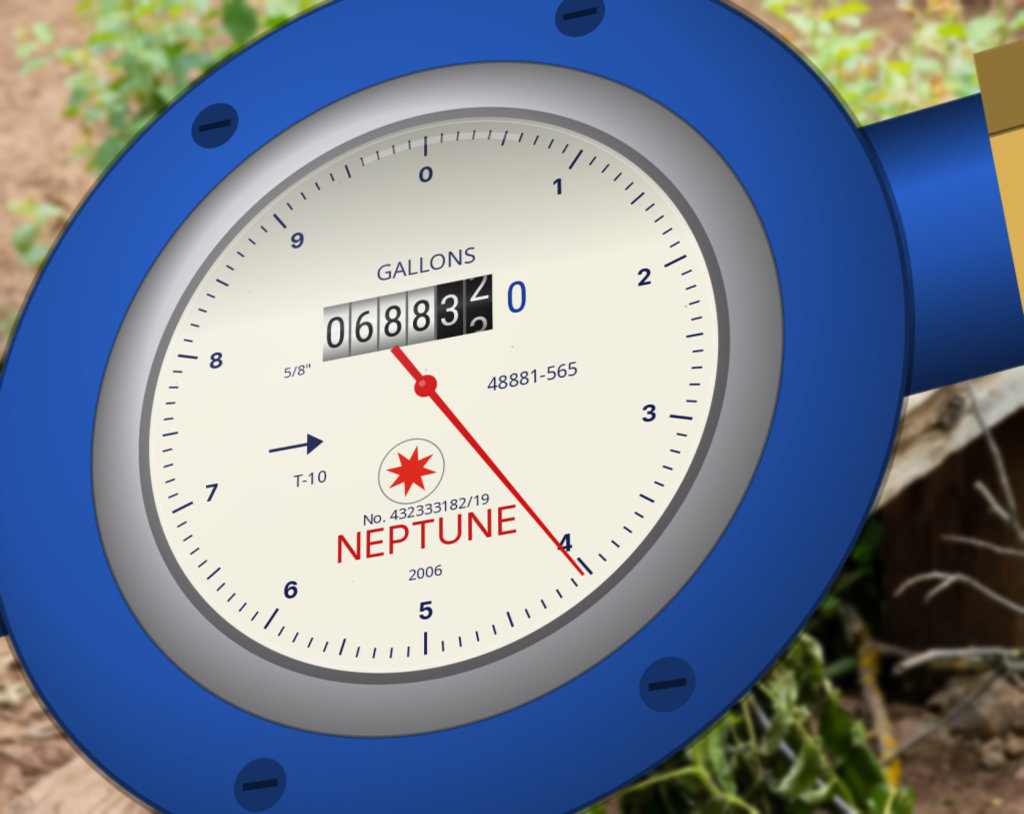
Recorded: 688324.0
